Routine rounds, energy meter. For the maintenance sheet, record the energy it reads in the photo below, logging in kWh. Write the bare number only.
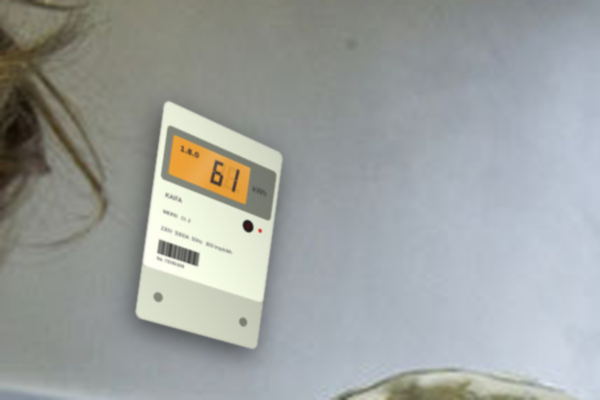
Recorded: 61
